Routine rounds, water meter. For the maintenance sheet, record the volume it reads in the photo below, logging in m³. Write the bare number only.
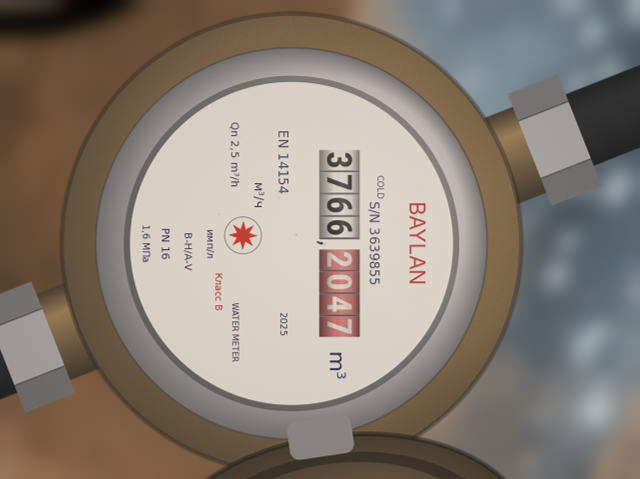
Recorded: 3766.2047
